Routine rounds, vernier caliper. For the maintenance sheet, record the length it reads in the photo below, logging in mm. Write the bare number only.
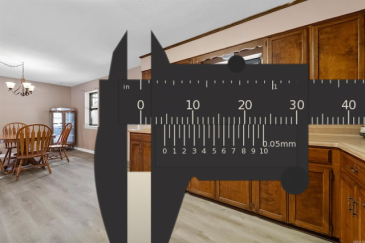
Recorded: 4.6
